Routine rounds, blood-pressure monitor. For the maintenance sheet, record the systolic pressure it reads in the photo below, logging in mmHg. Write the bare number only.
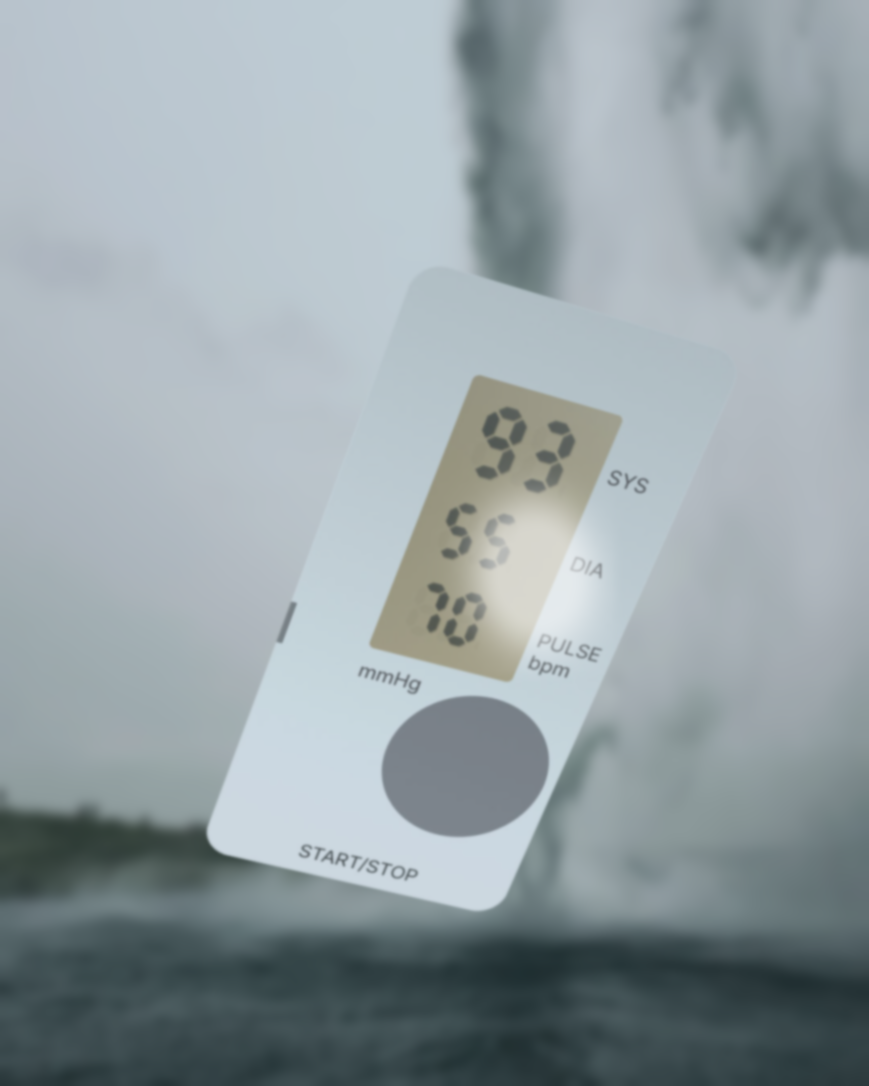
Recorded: 93
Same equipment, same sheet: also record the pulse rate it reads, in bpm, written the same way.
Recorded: 70
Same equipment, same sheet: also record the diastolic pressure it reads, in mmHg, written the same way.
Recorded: 55
